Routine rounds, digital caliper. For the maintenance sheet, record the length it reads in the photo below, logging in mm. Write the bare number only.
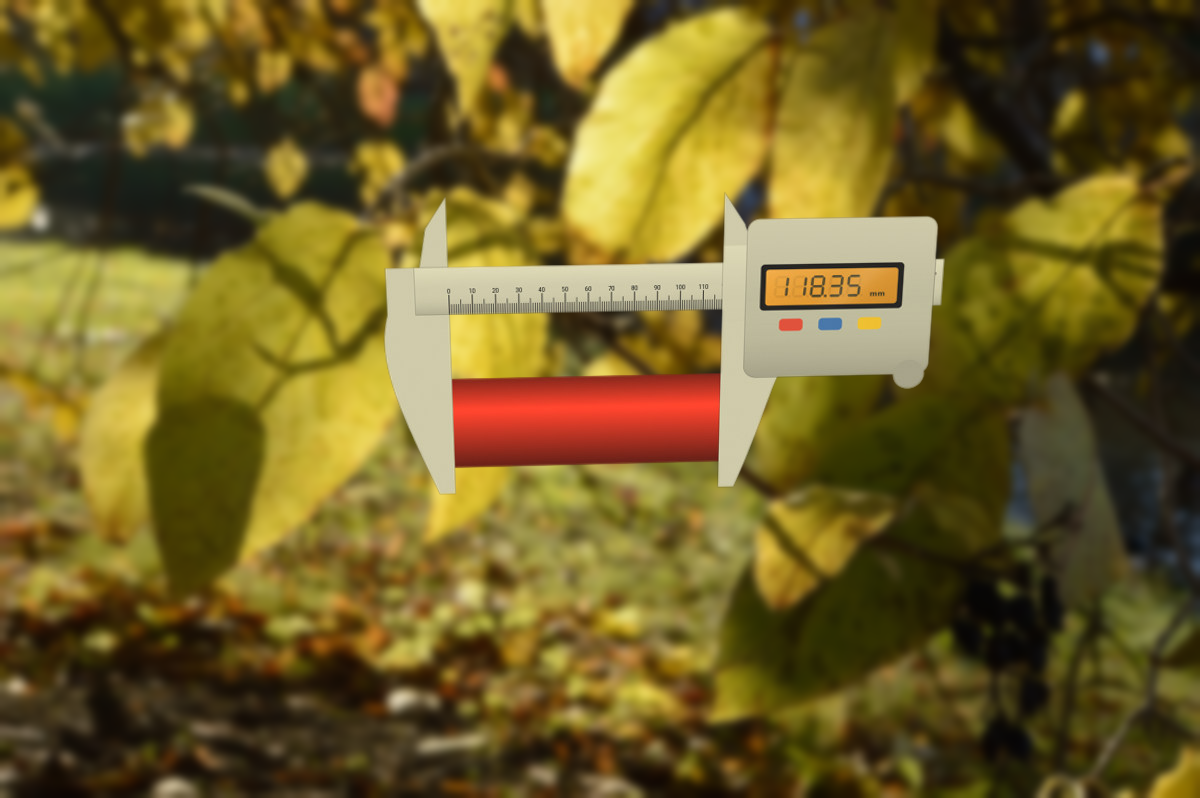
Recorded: 118.35
